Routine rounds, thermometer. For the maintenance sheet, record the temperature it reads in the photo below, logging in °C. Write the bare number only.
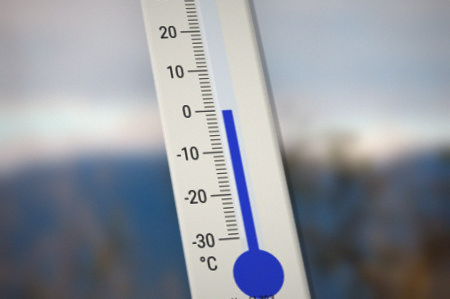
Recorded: 0
